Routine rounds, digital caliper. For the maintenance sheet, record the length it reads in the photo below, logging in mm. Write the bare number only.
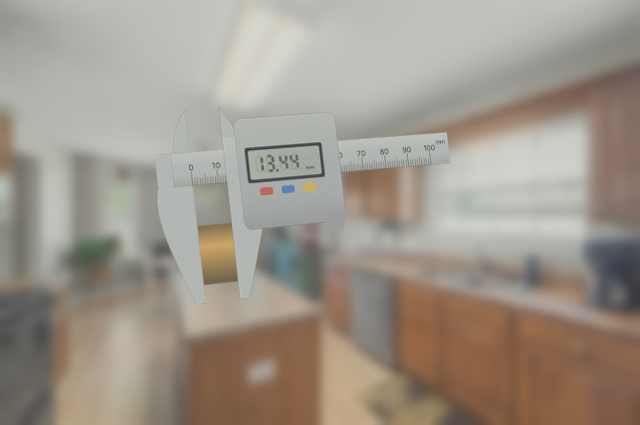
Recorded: 13.44
